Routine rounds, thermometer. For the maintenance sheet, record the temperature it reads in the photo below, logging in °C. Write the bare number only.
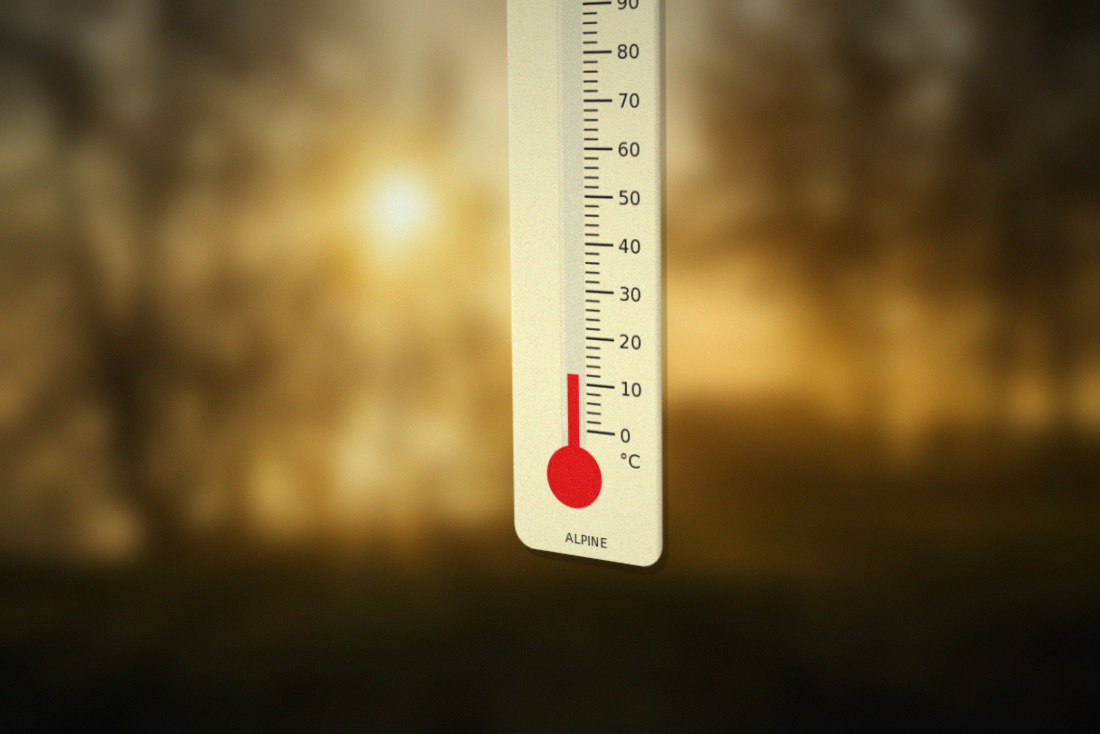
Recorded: 12
